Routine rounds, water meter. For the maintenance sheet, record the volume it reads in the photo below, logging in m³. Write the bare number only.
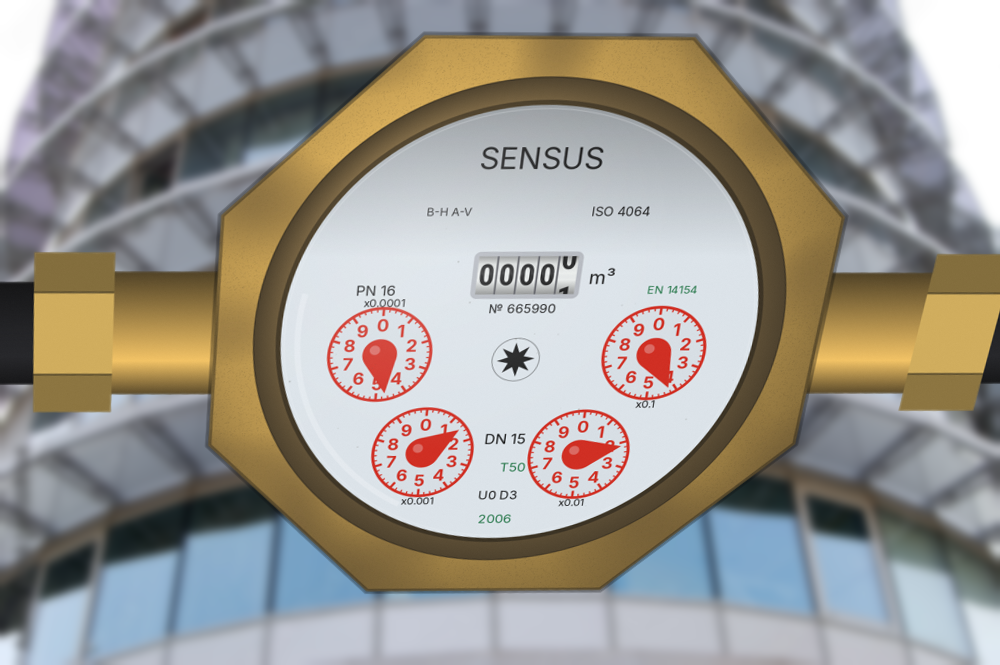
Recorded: 0.4214
